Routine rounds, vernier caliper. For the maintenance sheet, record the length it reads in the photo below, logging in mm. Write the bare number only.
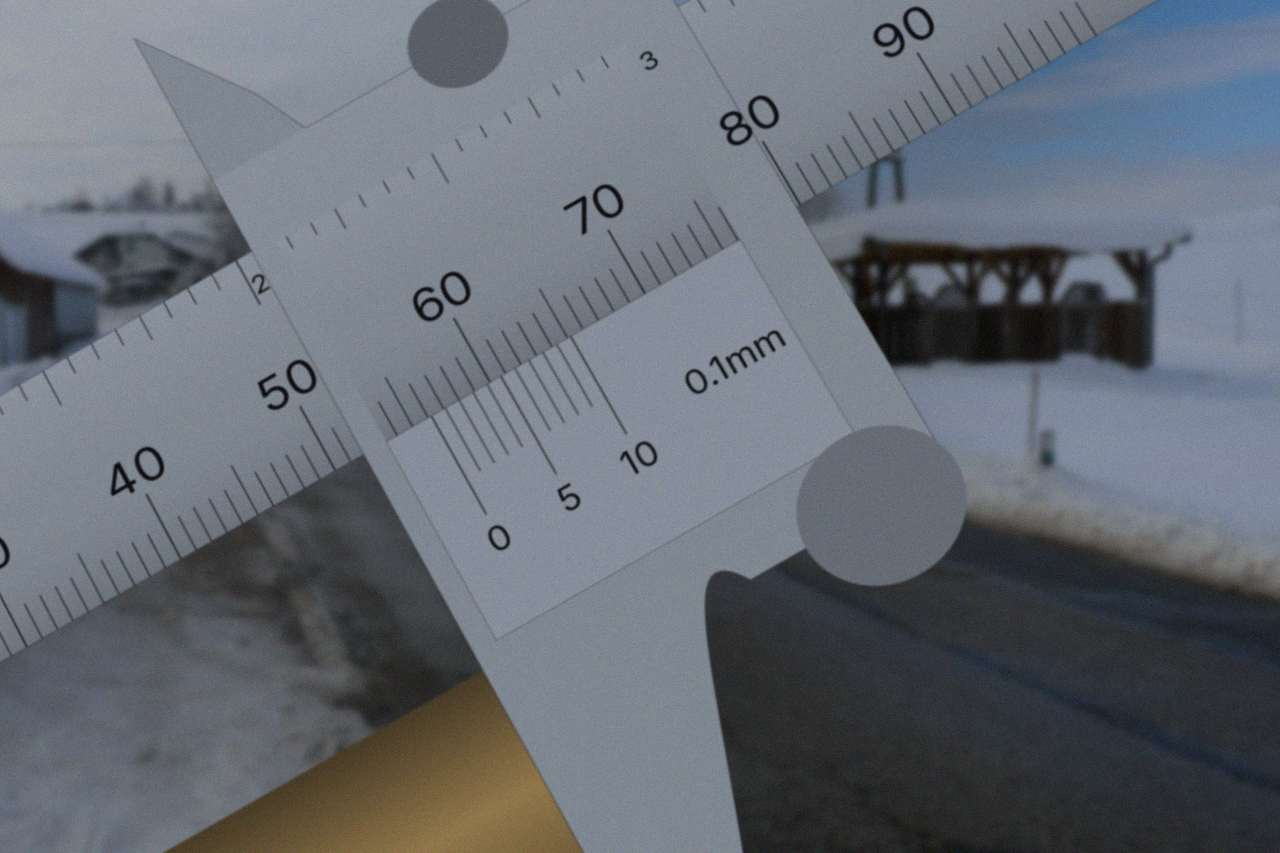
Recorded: 56.2
